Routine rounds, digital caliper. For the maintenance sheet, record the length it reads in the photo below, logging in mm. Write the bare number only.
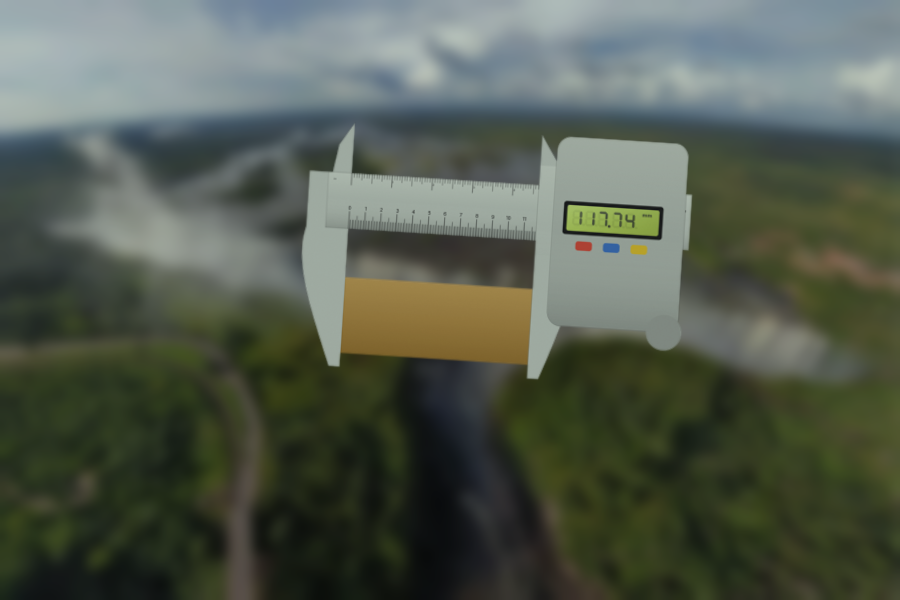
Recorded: 117.74
